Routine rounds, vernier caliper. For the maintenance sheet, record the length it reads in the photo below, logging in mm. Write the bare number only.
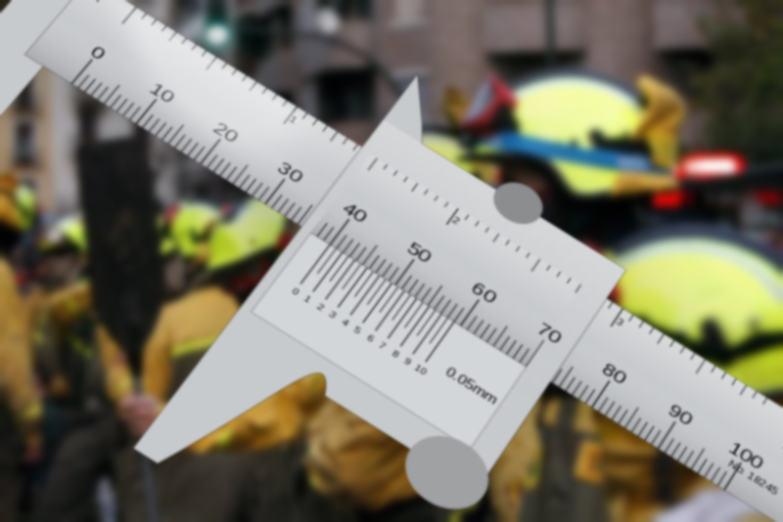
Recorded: 40.0
